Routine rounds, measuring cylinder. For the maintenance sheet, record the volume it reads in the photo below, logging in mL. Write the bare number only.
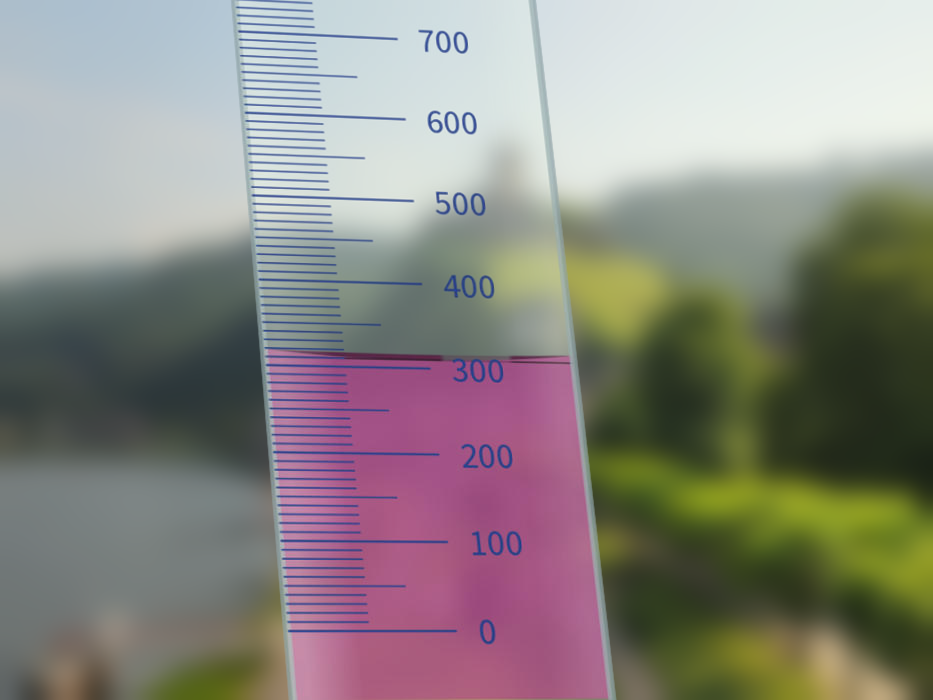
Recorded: 310
